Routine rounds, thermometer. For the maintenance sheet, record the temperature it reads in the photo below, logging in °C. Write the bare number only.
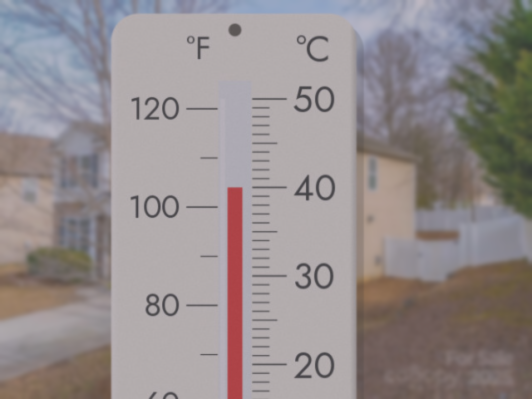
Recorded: 40
